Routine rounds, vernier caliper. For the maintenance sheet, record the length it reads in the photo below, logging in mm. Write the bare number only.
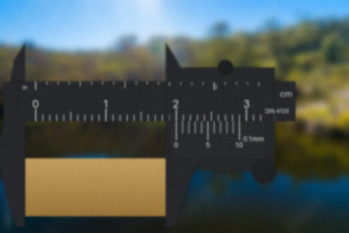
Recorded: 20.0
